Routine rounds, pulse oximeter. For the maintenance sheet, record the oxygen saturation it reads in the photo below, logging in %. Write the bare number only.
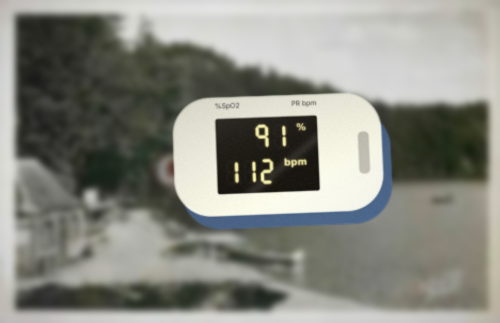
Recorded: 91
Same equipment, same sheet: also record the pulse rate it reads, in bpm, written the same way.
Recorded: 112
